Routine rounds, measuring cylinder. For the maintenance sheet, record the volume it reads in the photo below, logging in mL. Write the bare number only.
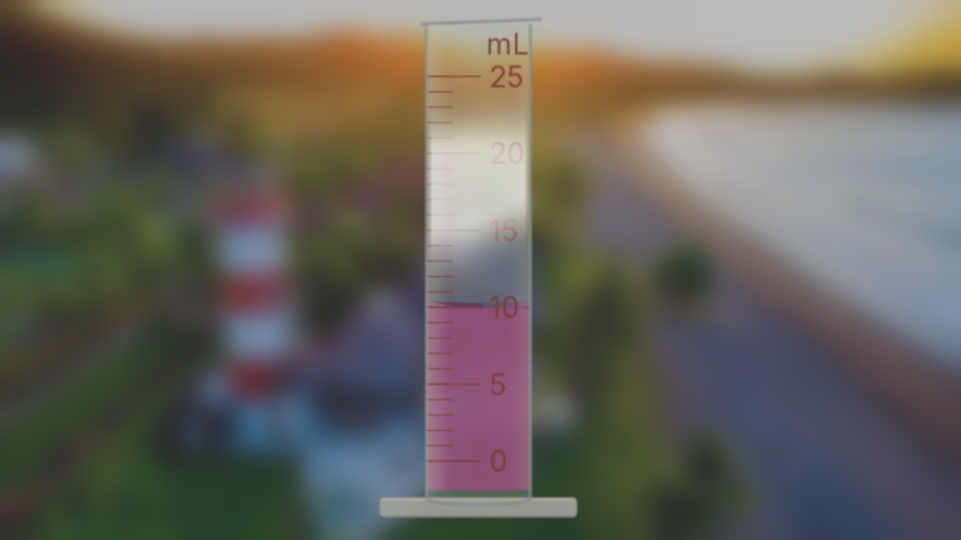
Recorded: 10
